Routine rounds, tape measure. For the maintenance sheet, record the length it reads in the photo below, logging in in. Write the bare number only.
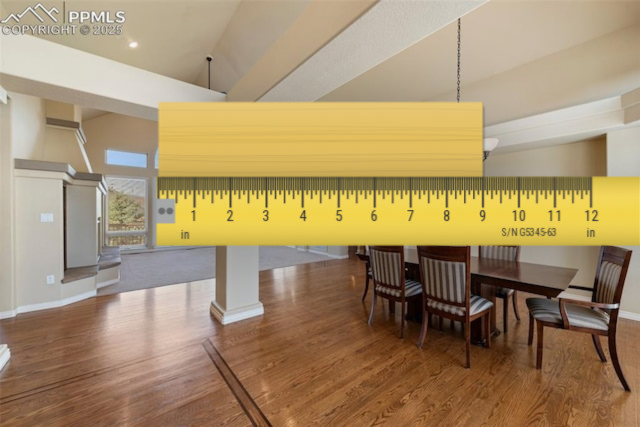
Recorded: 9
